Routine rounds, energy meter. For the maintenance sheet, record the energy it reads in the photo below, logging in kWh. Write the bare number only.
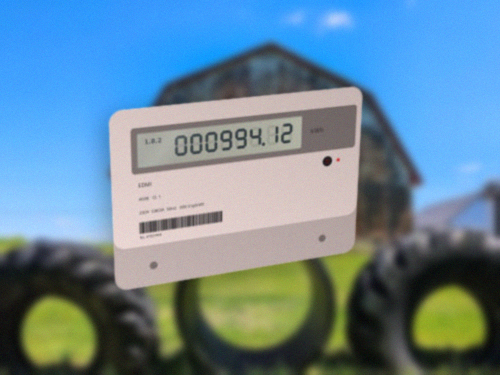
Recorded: 994.12
